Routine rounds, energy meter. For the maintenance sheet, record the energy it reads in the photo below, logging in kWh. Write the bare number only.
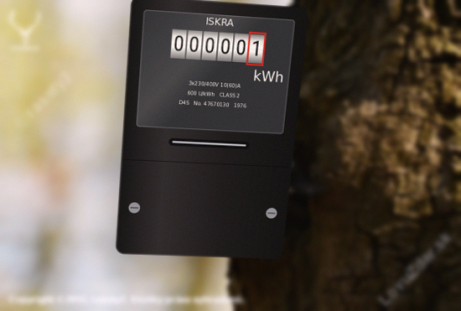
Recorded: 0.1
